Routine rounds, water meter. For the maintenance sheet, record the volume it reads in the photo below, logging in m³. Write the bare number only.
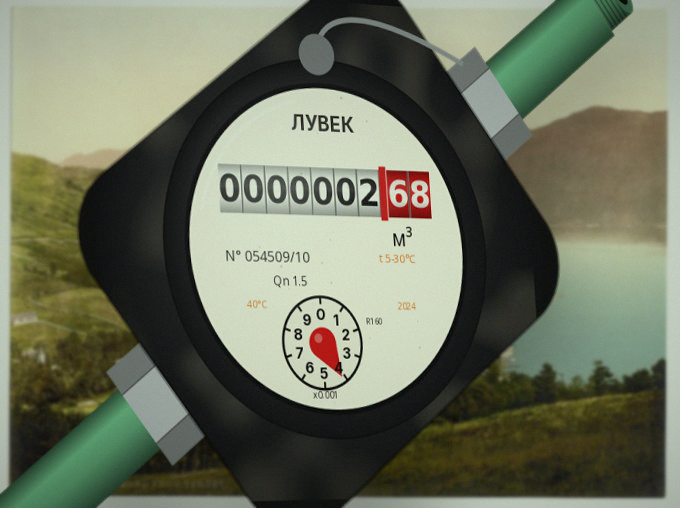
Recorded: 2.684
